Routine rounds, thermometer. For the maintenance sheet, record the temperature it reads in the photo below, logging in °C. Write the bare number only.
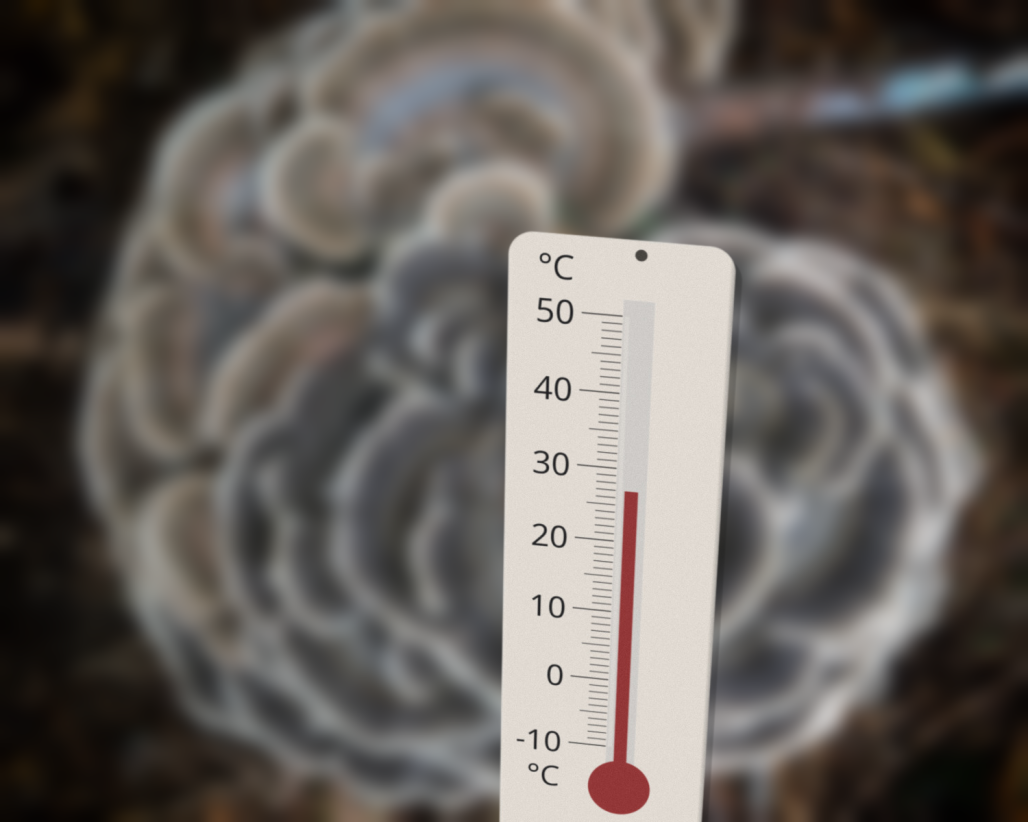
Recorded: 27
